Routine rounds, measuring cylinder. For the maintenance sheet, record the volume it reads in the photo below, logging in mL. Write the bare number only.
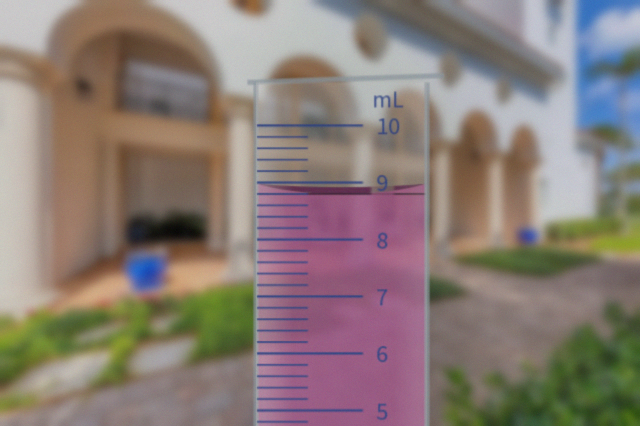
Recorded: 8.8
